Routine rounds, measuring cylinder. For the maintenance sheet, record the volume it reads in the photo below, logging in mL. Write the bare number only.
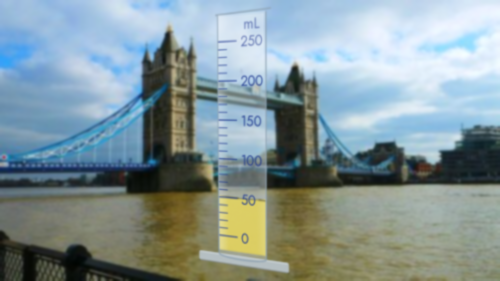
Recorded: 50
